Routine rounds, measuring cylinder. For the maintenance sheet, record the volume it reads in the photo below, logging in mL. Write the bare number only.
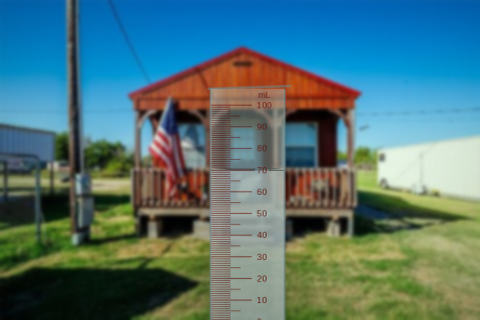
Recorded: 70
